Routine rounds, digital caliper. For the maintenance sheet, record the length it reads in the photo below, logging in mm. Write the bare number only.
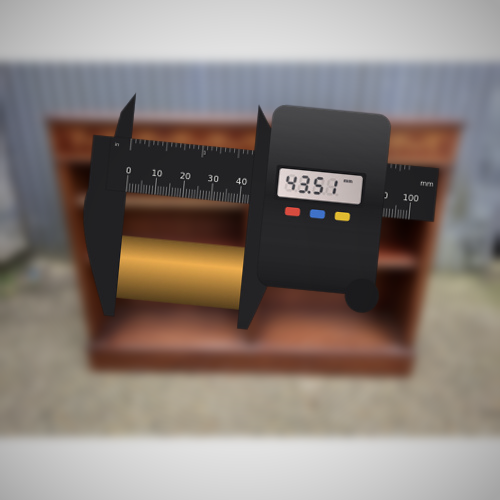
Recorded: 43.51
